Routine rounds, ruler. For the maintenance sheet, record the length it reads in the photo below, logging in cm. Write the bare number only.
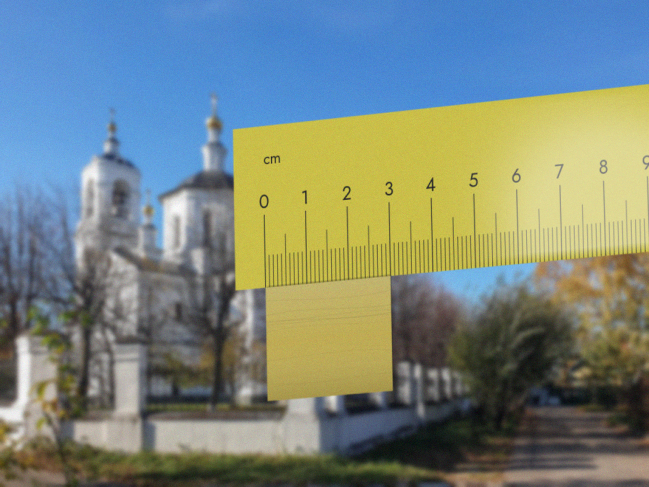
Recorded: 3
